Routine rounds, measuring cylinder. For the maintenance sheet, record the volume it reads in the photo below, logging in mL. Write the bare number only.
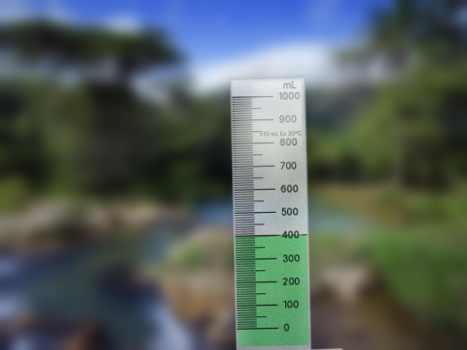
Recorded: 400
